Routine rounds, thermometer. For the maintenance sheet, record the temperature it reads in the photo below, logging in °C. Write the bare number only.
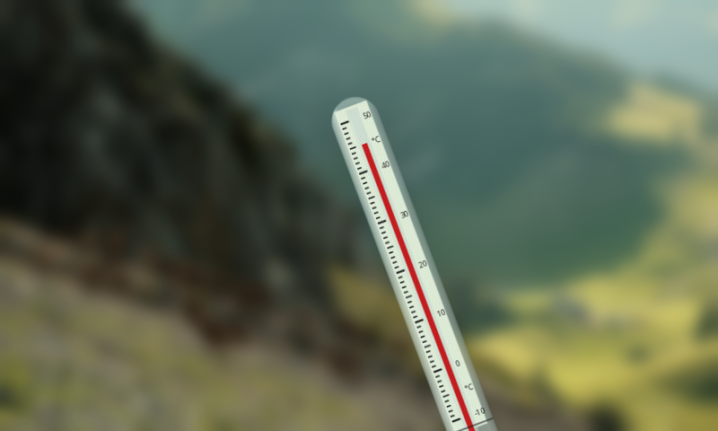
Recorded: 45
